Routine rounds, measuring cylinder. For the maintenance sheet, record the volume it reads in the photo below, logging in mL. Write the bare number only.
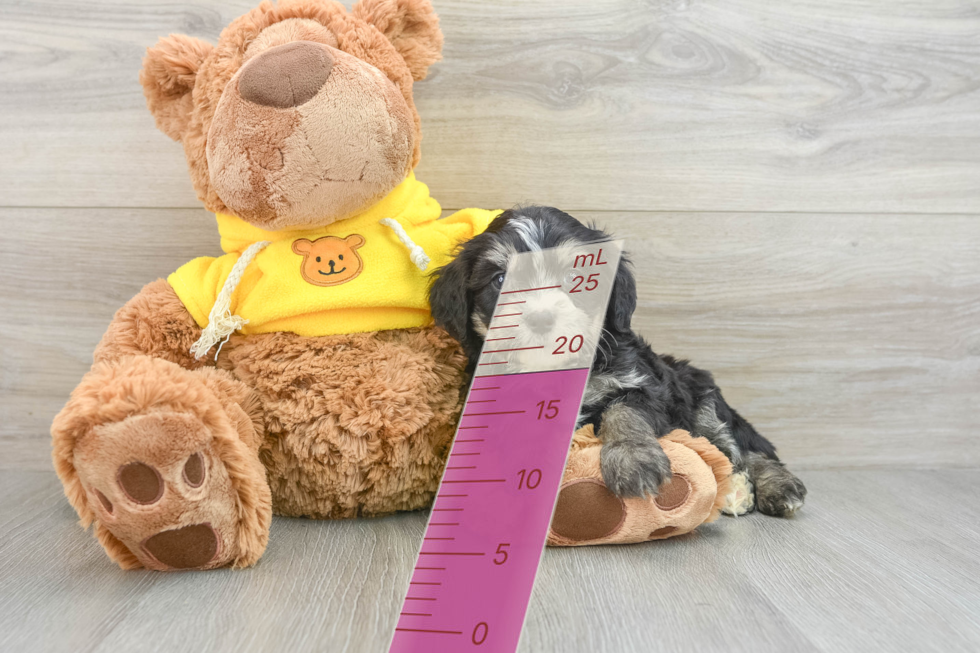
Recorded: 18
